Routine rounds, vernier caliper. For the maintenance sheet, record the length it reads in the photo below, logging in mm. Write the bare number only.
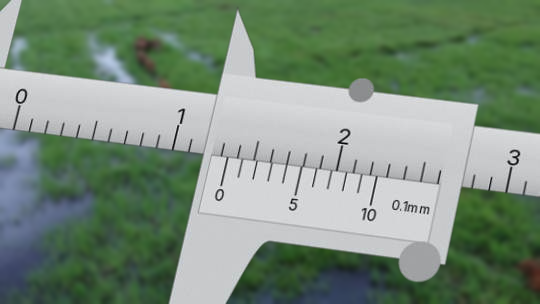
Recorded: 13.4
